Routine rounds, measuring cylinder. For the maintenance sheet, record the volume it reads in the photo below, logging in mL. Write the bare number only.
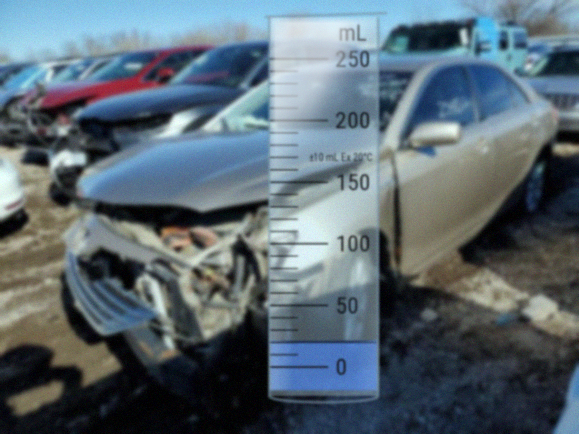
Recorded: 20
